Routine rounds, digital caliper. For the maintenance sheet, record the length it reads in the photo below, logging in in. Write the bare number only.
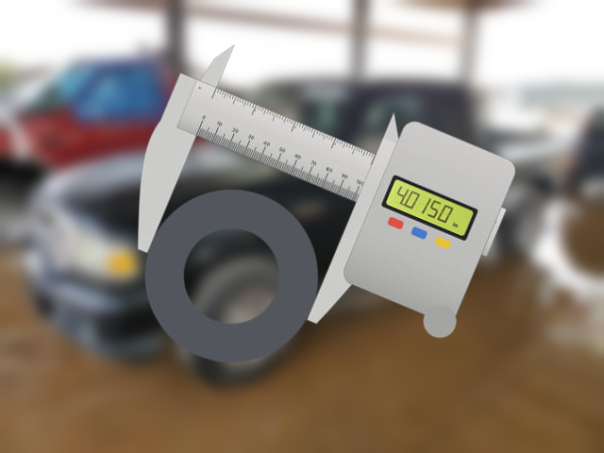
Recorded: 4.0150
